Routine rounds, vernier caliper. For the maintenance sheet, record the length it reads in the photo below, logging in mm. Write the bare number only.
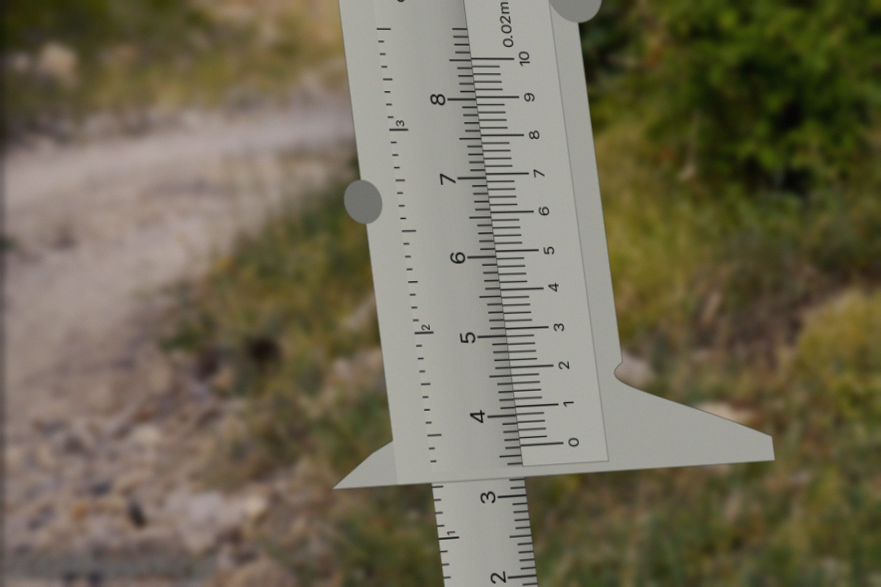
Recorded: 36.2
